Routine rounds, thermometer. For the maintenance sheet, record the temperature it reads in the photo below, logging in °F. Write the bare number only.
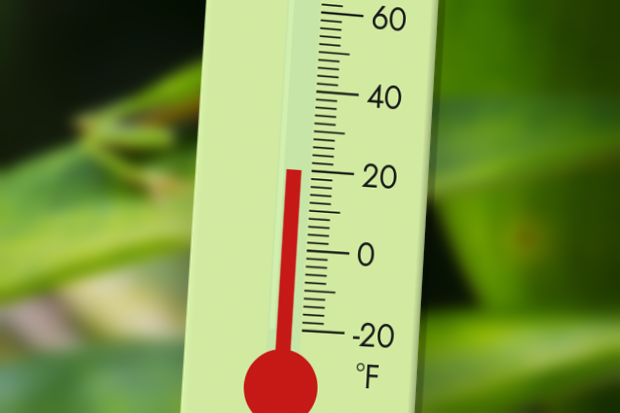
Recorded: 20
